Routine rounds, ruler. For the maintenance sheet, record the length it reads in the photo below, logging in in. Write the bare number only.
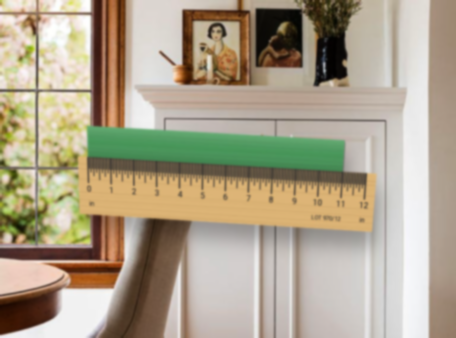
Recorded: 11
